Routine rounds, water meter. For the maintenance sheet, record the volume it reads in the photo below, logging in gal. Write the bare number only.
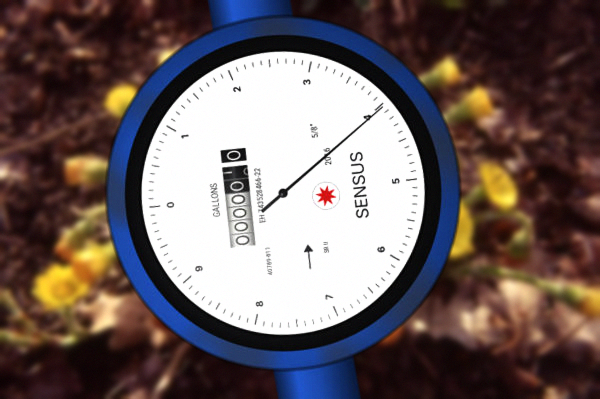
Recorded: 14.0
